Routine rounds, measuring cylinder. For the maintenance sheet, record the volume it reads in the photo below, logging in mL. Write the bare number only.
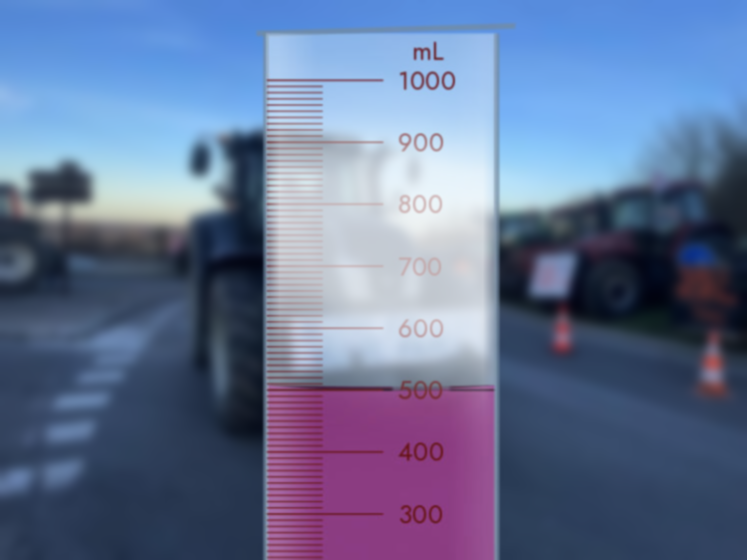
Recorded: 500
